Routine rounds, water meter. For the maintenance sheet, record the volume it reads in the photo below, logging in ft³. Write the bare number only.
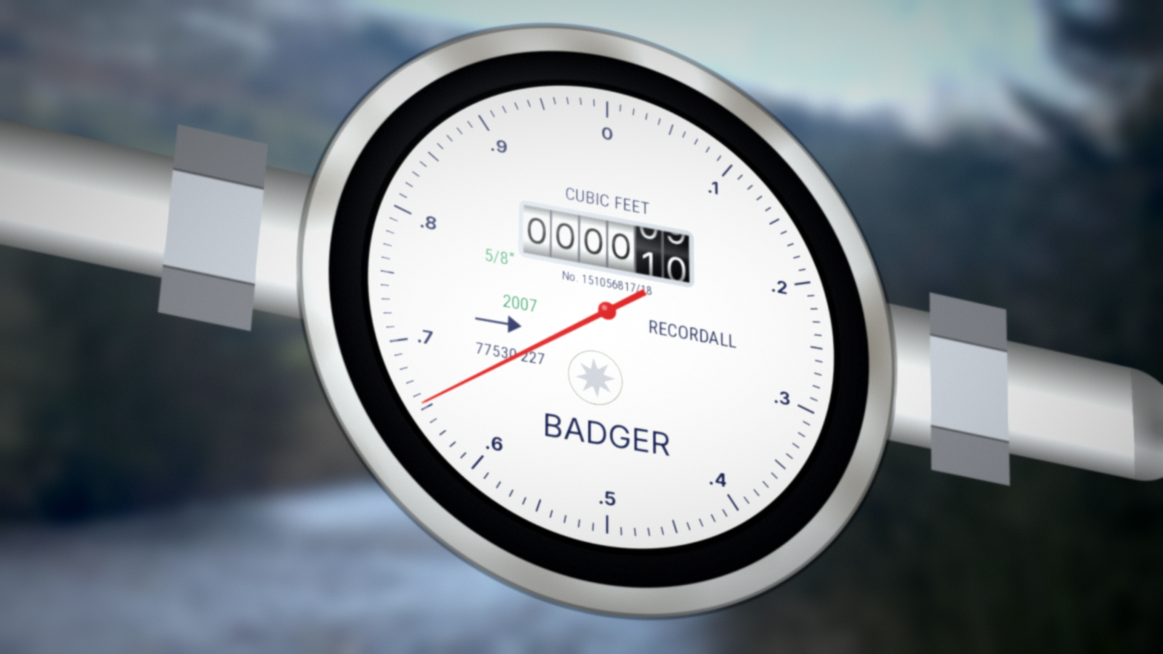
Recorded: 9.65
